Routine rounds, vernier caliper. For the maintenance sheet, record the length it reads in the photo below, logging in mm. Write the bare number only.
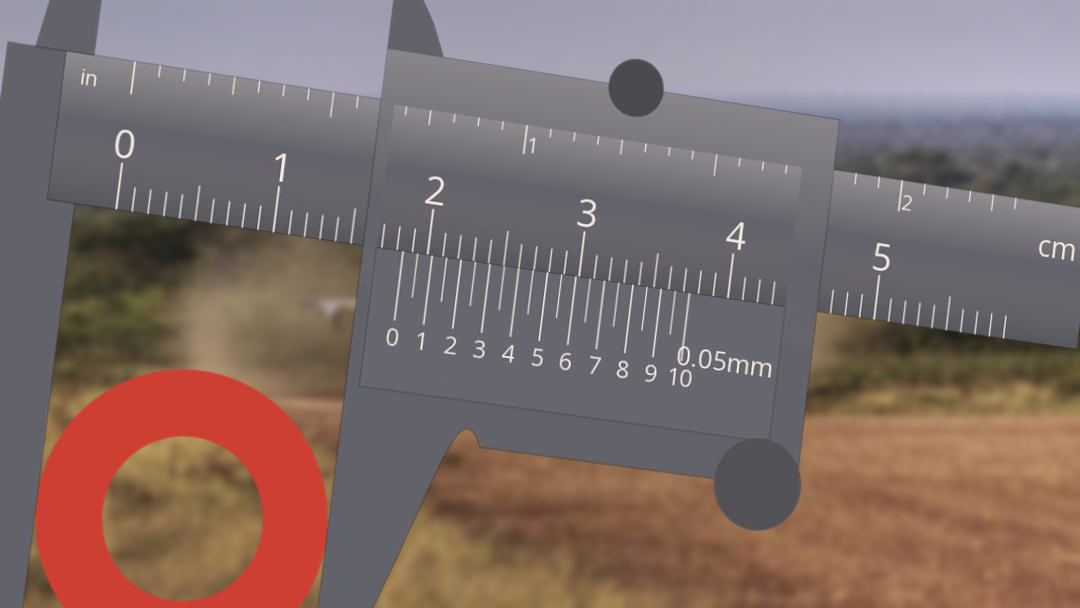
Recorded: 18.4
